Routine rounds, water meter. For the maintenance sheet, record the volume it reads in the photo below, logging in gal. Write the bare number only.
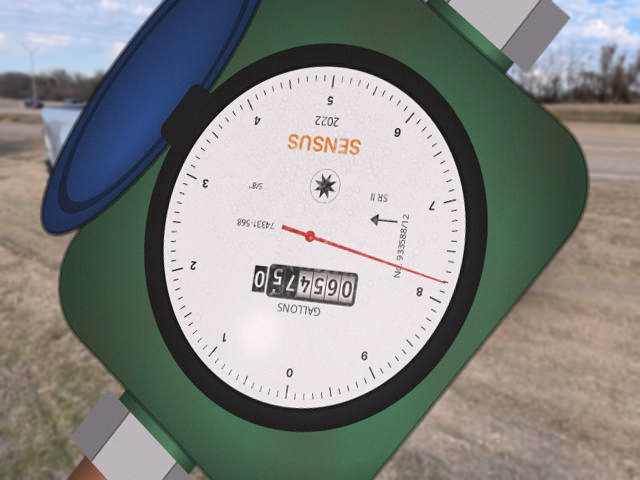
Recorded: 654747.8
